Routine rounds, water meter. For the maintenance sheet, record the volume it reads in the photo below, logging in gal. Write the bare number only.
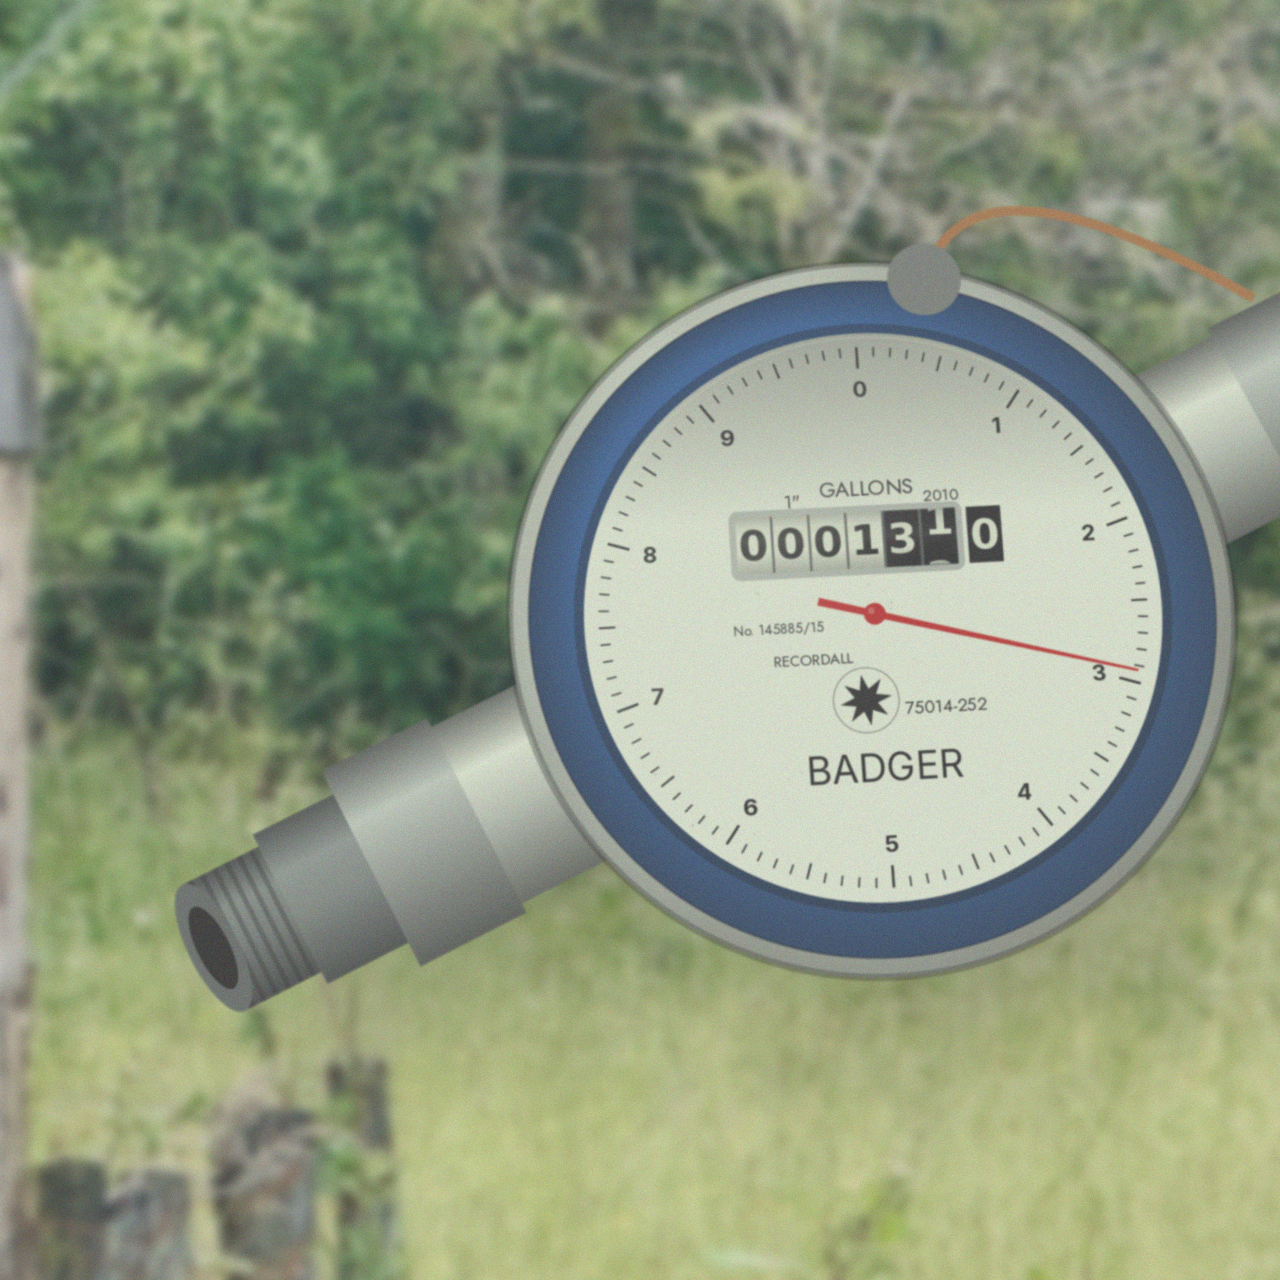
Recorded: 1312.9
